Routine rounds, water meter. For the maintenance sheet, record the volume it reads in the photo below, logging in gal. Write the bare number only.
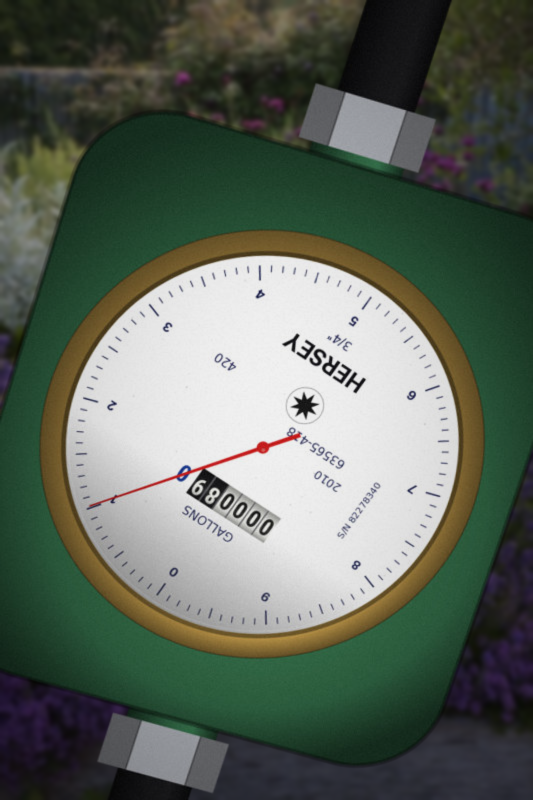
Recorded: 891.0
